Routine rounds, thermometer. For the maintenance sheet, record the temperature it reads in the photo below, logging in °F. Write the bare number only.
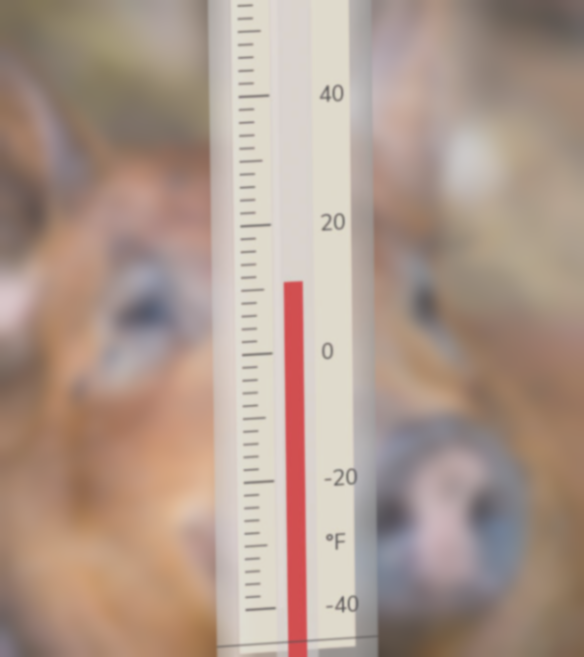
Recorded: 11
